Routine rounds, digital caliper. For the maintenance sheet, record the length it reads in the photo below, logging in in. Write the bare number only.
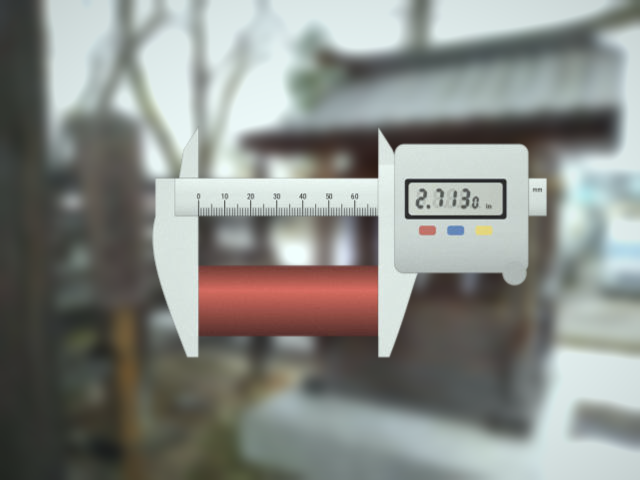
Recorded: 2.7130
